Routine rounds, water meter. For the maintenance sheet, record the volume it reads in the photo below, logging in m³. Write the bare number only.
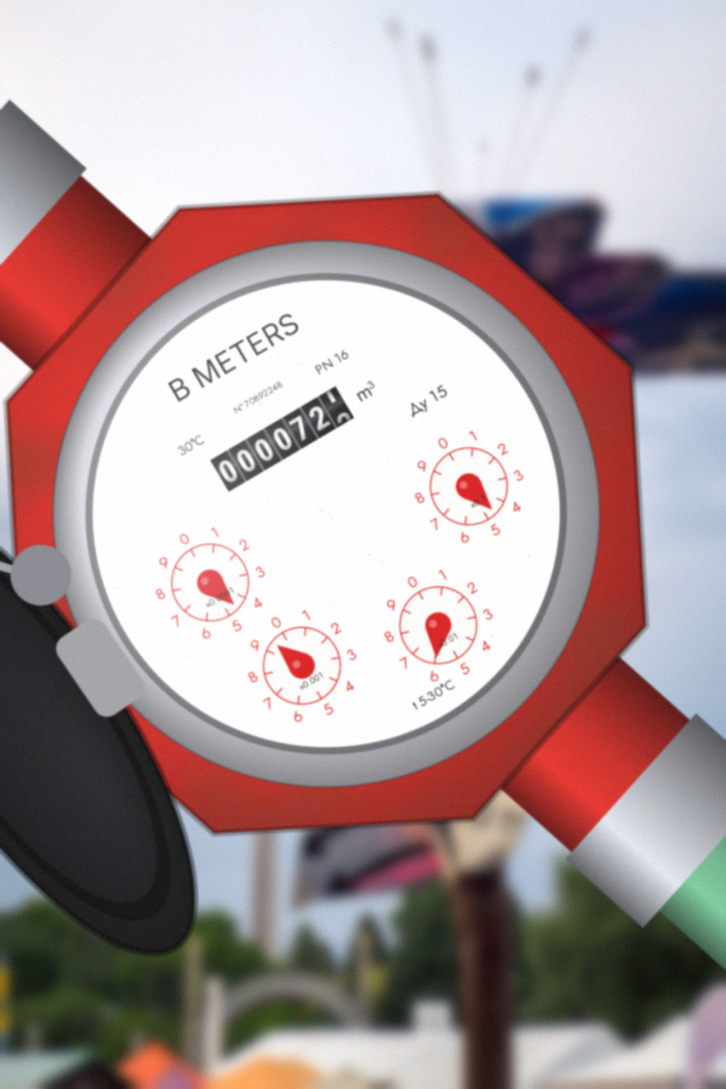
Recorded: 721.4594
